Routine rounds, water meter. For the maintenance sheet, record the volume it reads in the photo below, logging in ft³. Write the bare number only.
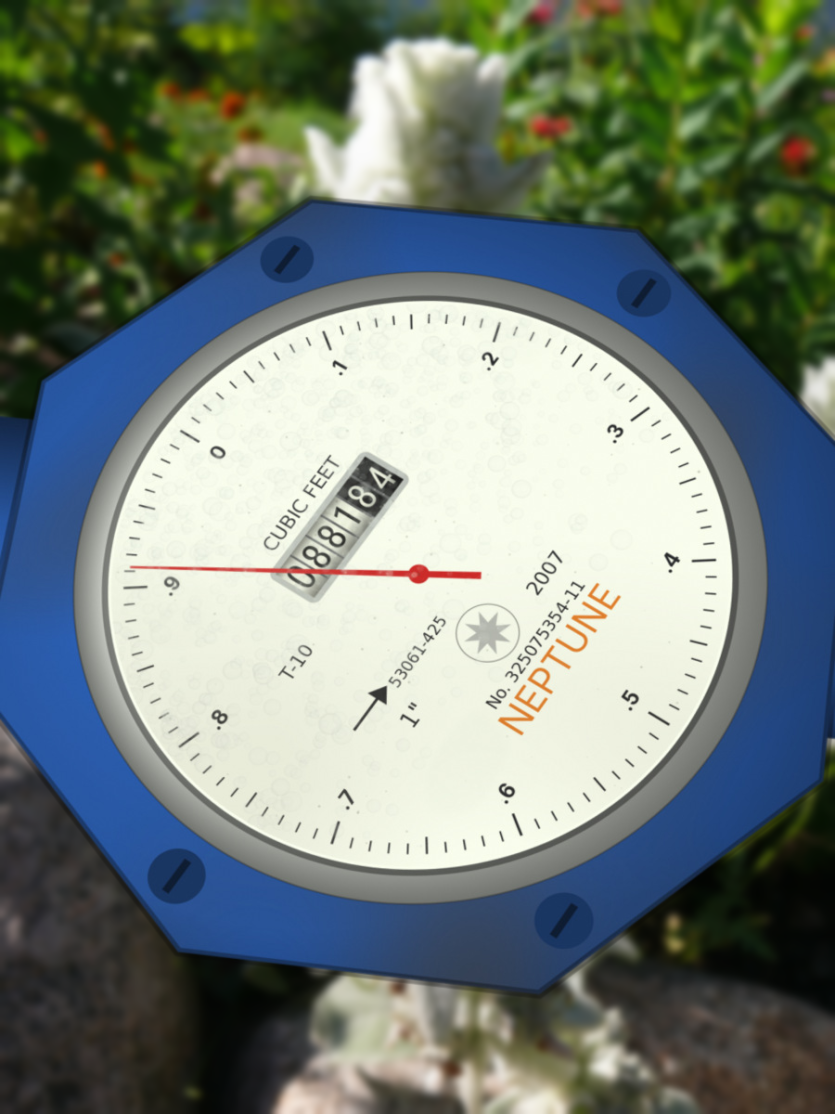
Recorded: 88183.91
